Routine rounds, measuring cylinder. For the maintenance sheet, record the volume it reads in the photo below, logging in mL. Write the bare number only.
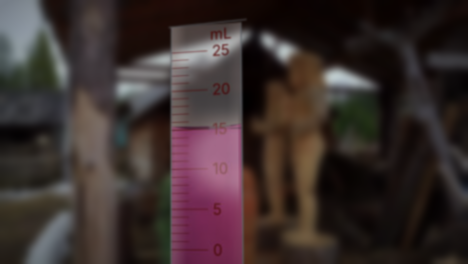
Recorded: 15
